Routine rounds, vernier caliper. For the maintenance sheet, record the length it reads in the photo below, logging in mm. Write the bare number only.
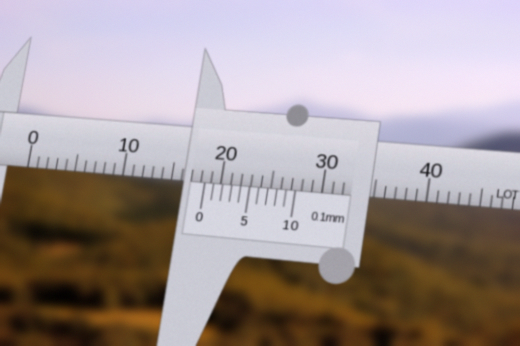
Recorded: 18.4
